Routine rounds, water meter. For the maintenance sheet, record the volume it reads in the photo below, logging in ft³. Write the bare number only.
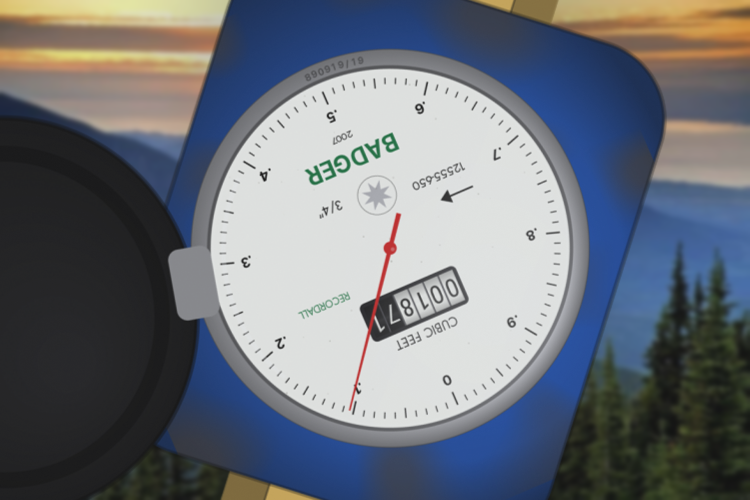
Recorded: 1871.10
